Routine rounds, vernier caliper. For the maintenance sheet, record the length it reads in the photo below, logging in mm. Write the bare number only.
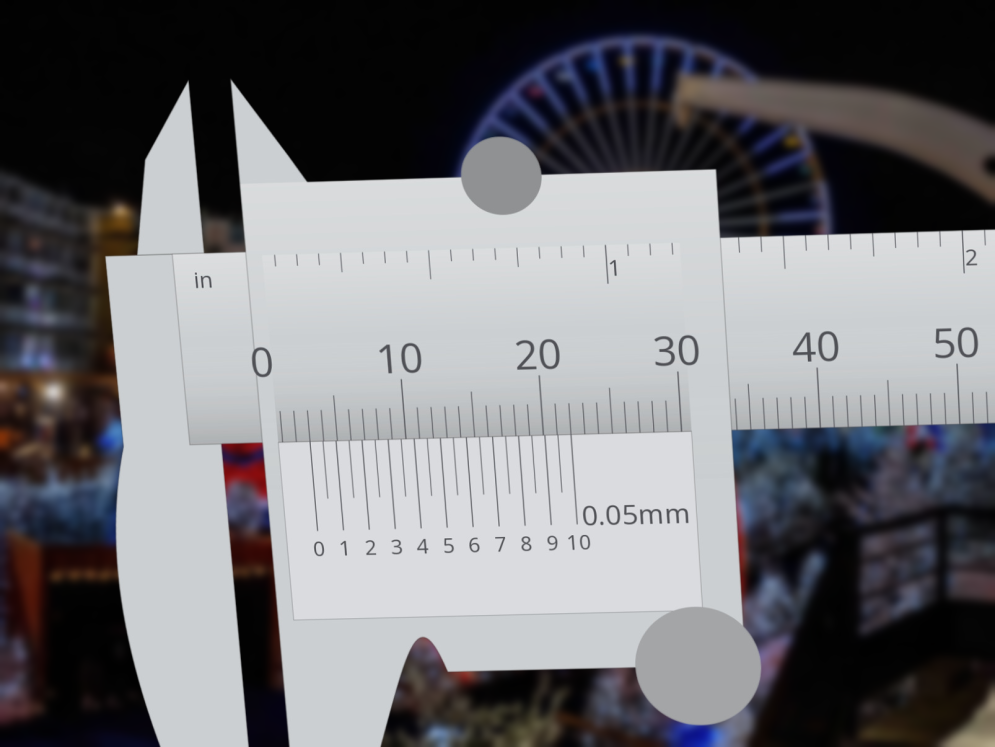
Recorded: 3.0
